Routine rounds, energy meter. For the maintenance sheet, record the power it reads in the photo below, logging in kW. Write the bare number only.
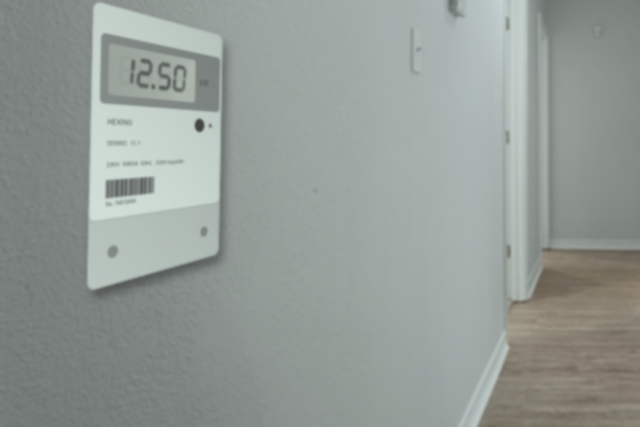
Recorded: 12.50
